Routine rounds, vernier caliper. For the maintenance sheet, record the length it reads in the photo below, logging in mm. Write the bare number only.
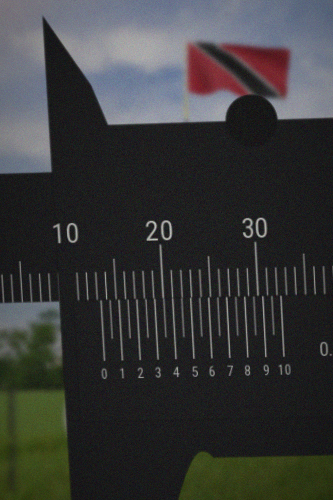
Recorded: 13.4
